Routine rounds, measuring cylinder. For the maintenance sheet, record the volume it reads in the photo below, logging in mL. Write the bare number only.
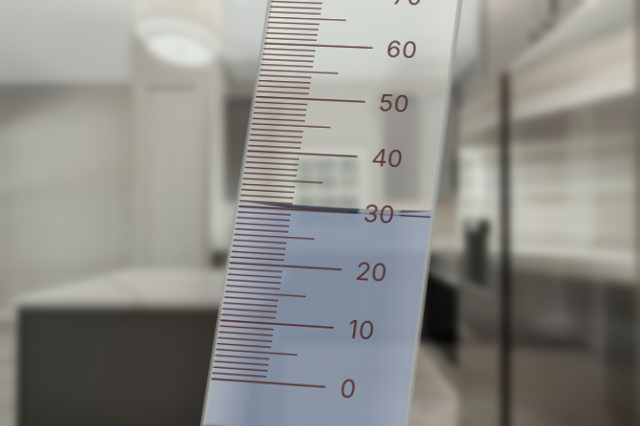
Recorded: 30
